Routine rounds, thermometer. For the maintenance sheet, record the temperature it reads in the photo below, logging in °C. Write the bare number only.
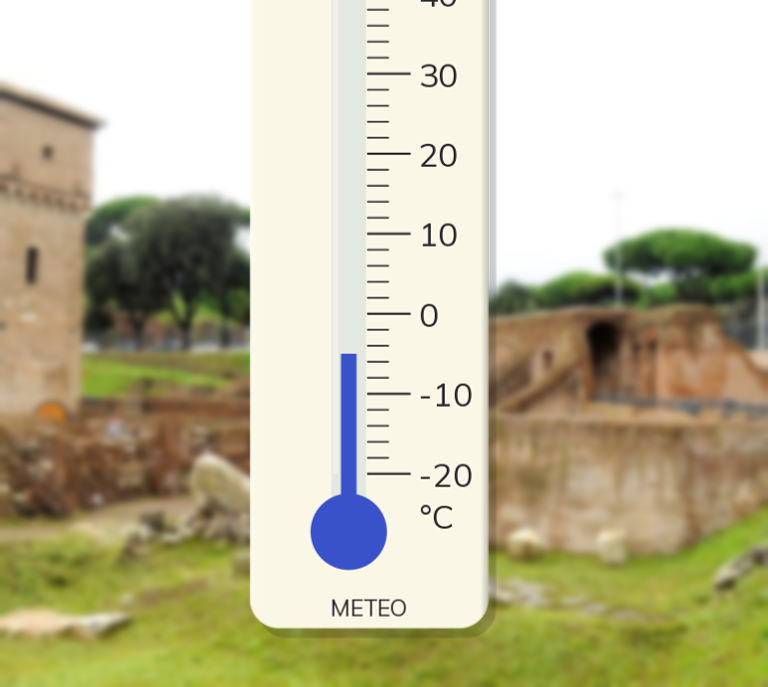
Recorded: -5
